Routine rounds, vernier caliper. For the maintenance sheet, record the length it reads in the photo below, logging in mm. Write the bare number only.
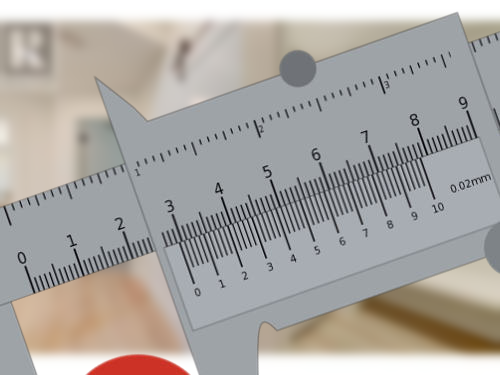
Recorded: 29.5
